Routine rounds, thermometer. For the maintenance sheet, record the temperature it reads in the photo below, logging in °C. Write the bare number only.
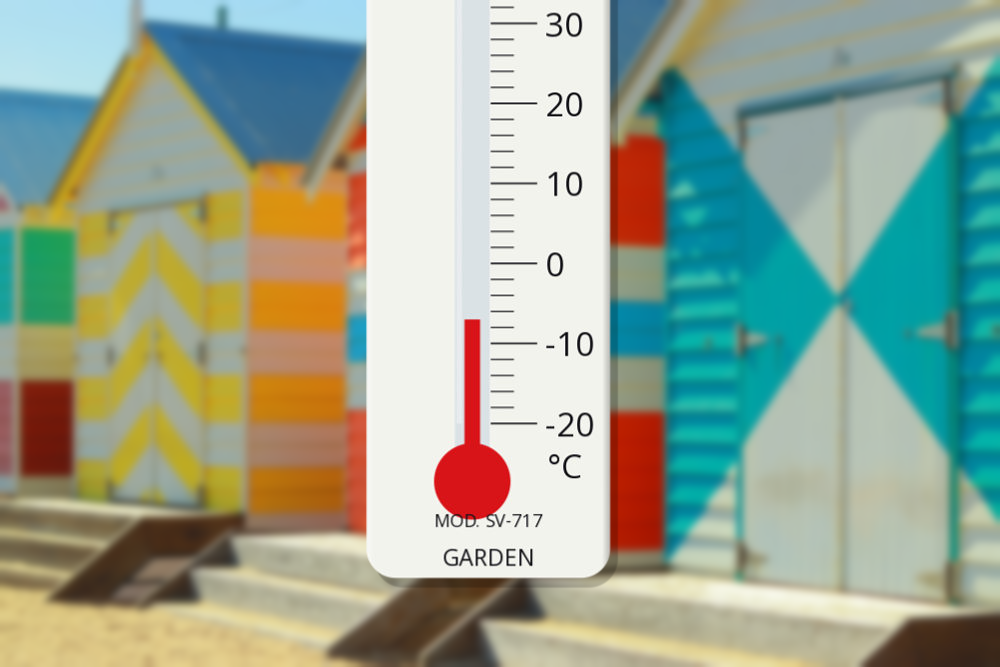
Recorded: -7
